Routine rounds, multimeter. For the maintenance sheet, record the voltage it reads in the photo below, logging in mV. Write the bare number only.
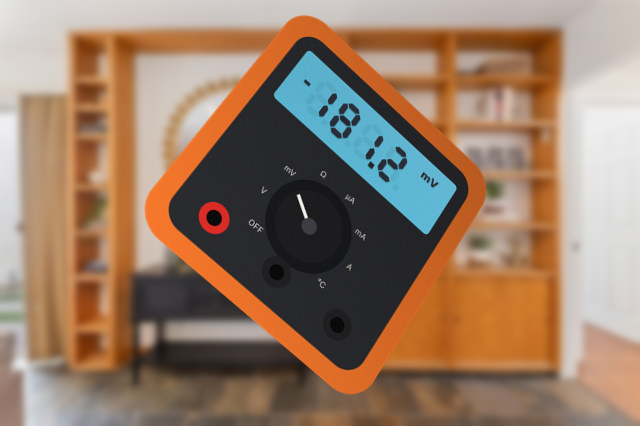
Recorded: -181.2
